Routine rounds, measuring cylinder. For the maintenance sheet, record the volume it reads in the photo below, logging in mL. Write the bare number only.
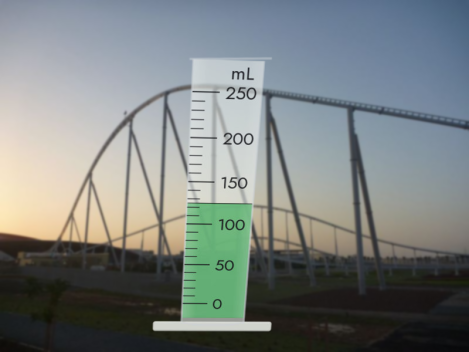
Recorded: 125
